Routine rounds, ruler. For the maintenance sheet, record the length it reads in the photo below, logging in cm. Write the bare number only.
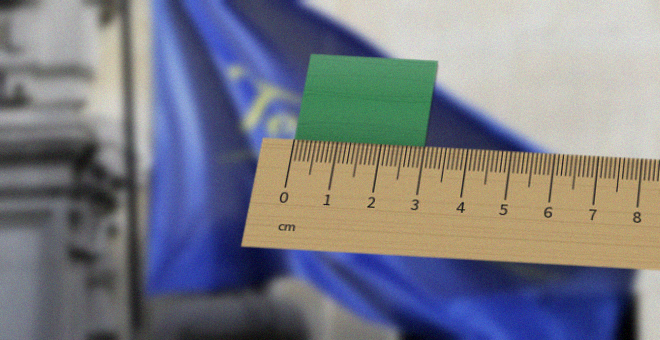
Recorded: 3
